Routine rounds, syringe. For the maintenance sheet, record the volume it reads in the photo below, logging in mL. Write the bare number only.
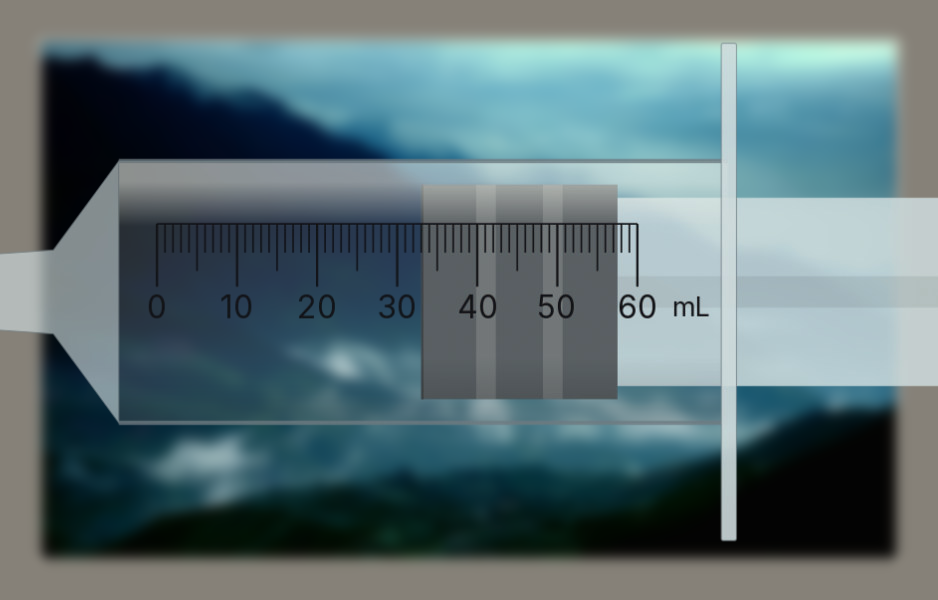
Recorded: 33
